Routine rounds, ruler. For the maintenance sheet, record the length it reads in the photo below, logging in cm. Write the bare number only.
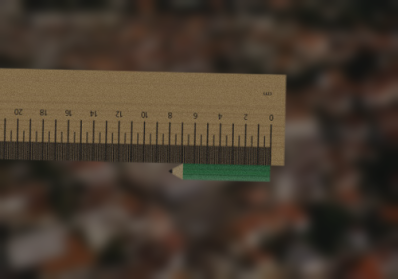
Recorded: 8
